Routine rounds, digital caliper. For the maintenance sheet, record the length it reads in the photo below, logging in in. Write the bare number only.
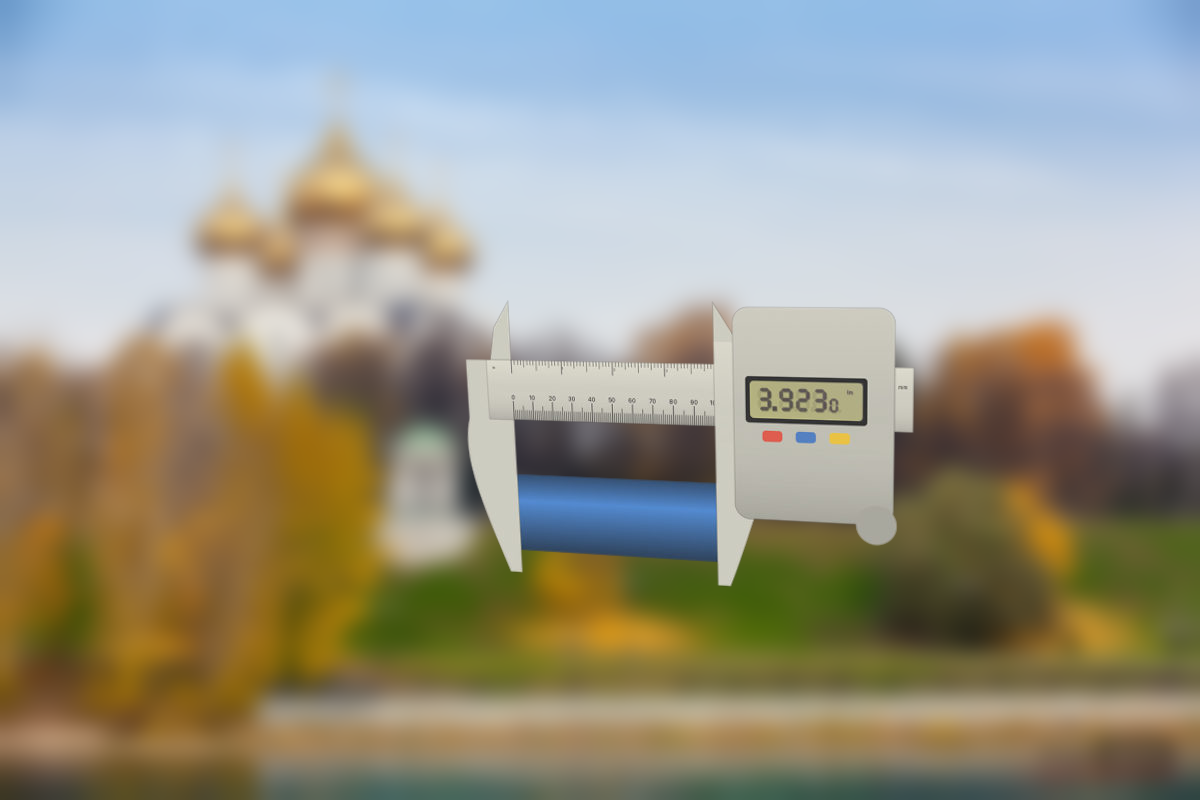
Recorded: 3.9230
